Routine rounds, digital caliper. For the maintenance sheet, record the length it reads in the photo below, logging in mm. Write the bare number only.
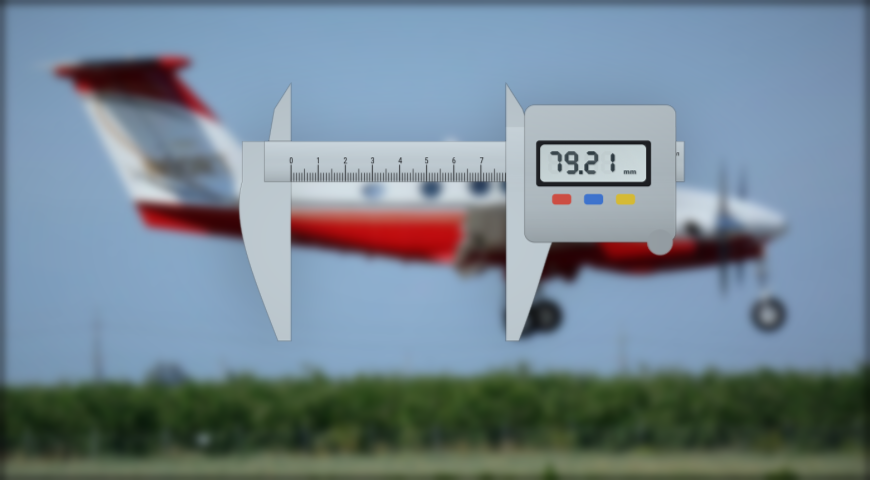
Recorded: 79.21
